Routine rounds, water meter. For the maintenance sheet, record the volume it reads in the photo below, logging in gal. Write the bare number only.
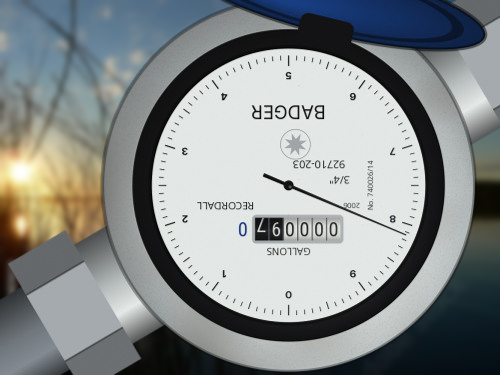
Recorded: 968.1
